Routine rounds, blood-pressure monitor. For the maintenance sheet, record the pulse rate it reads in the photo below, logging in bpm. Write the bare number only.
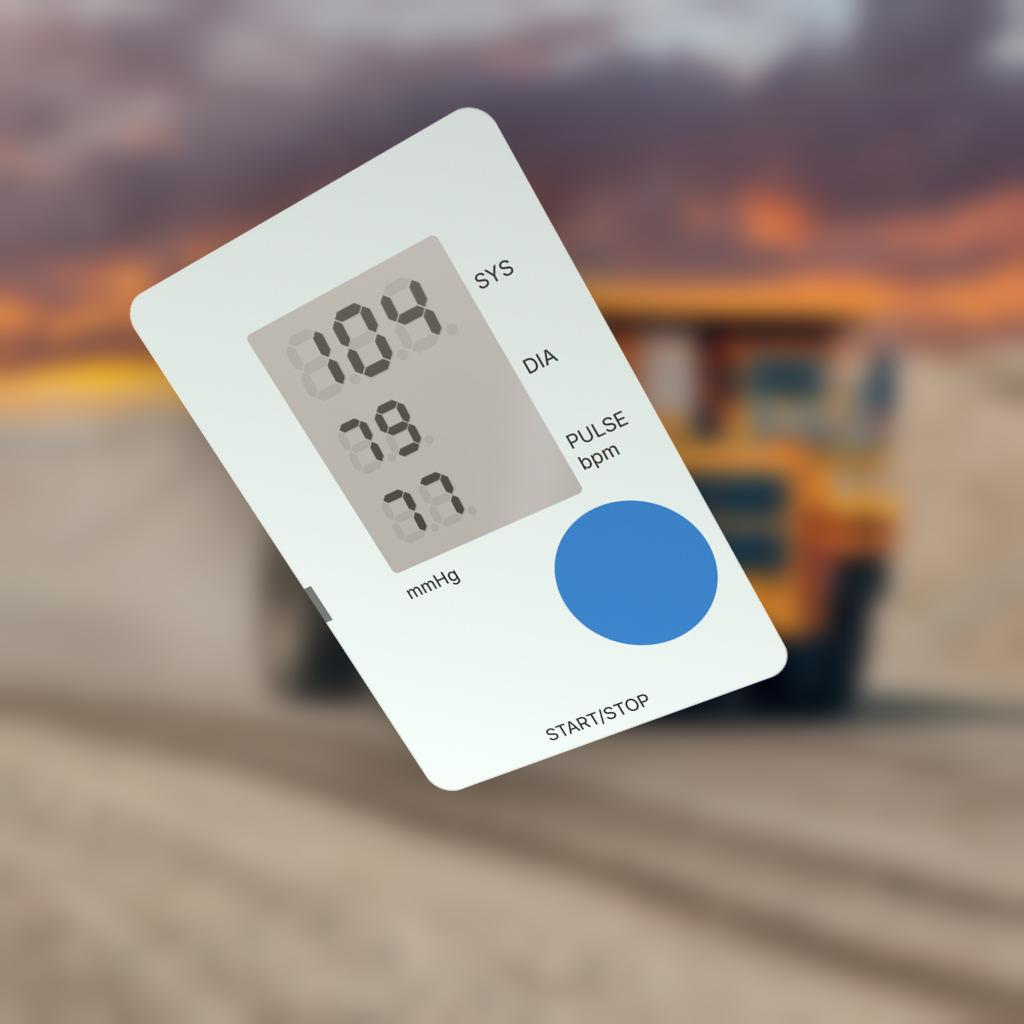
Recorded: 77
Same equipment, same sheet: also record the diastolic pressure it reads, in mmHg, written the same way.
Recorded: 79
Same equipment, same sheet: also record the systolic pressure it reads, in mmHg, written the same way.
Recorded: 104
